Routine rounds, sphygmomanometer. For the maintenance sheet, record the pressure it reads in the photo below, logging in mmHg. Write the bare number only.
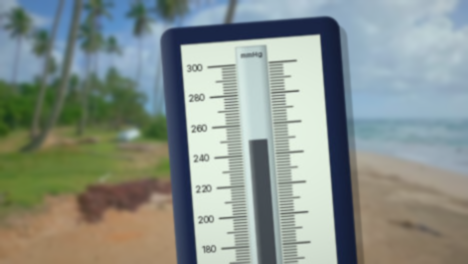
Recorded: 250
